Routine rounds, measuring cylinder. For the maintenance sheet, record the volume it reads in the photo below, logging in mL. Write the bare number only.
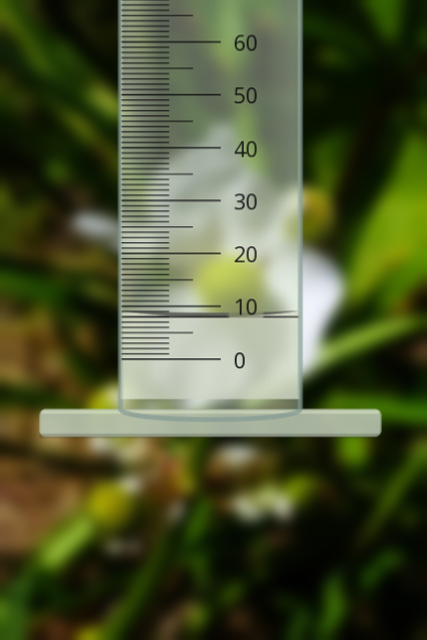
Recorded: 8
